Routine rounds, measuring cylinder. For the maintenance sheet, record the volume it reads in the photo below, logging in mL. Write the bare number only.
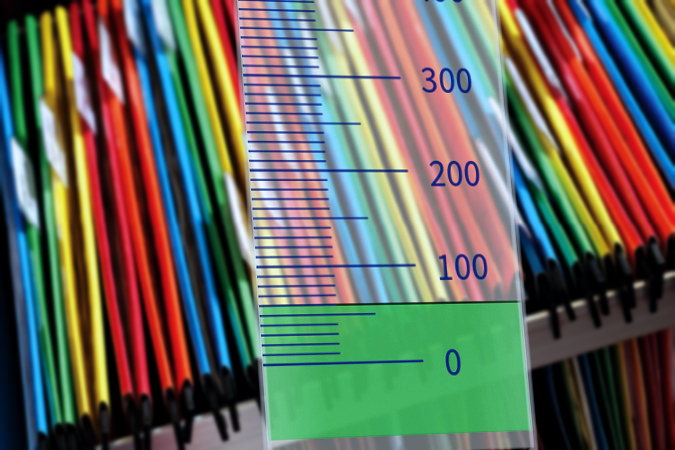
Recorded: 60
